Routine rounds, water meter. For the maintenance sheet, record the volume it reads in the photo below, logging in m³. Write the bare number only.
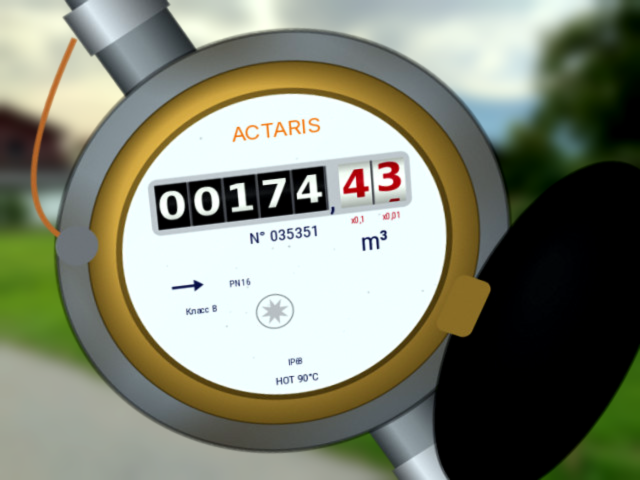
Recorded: 174.43
